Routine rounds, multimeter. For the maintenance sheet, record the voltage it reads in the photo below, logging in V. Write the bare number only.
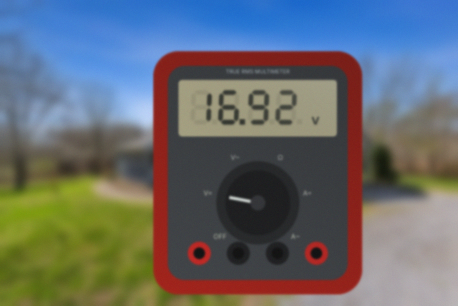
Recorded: 16.92
